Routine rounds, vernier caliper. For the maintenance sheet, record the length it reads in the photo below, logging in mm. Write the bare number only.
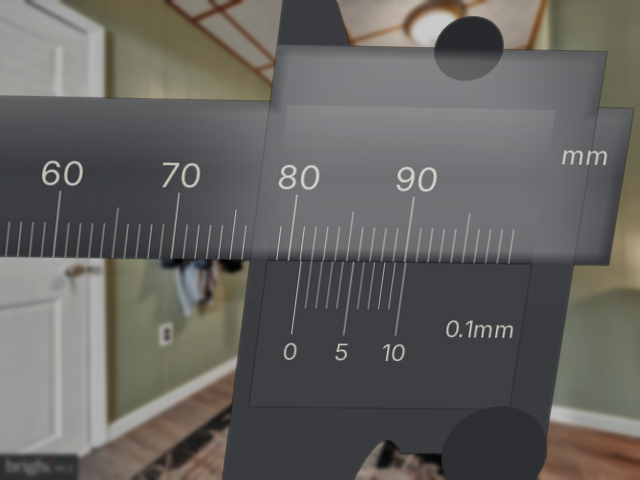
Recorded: 81.1
